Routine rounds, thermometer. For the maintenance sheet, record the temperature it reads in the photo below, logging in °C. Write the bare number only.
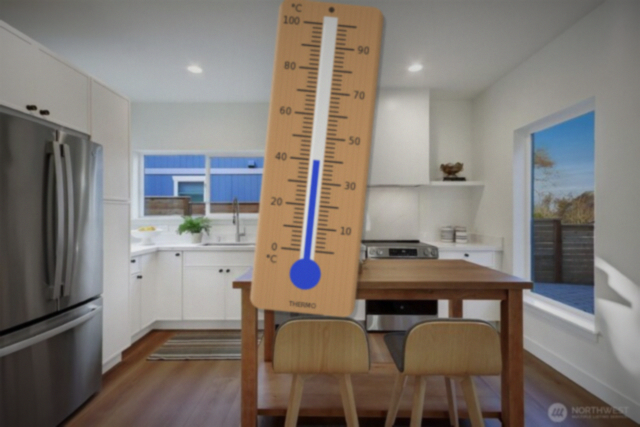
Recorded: 40
